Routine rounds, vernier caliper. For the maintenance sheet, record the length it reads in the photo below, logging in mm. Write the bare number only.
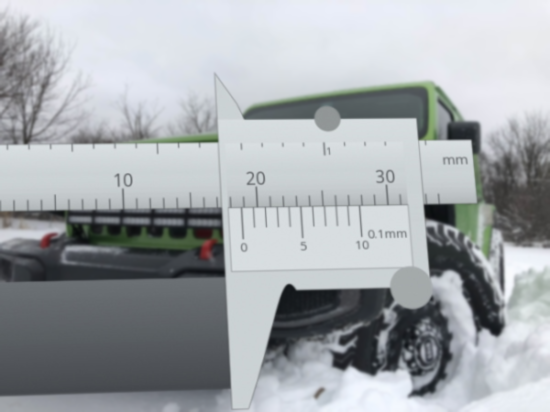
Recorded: 18.8
